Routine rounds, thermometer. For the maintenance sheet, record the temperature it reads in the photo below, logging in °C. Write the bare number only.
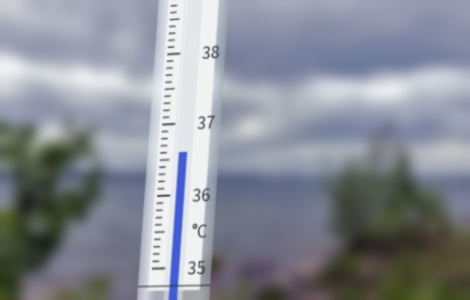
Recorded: 36.6
